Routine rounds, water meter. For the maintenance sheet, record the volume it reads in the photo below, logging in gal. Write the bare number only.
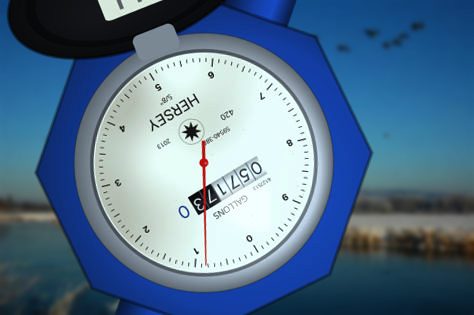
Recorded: 571730.8
